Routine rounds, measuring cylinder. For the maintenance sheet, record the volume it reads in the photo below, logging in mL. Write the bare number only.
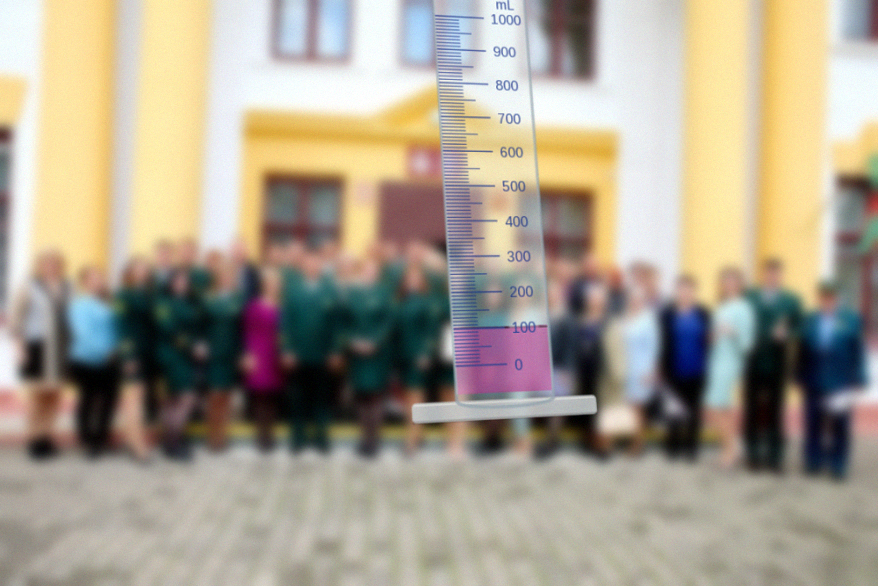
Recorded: 100
